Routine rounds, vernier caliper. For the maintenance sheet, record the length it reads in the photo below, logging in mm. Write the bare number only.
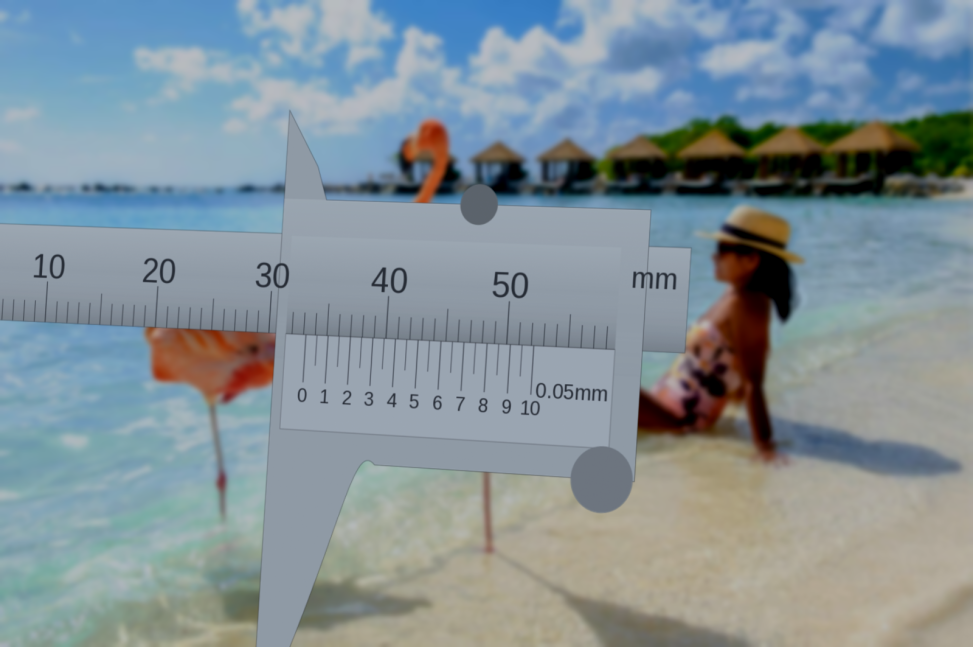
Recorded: 33.2
